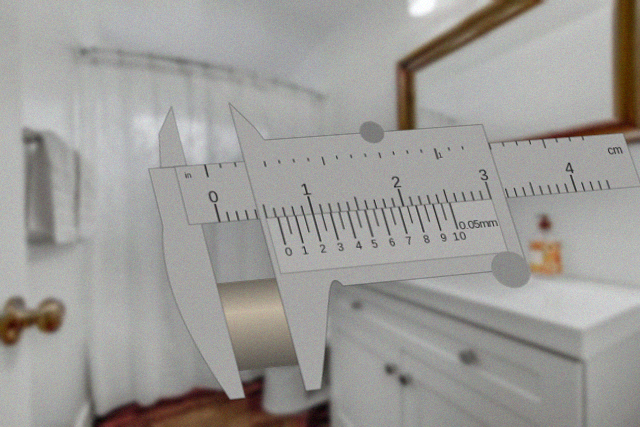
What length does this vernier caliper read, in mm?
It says 6.2 mm
